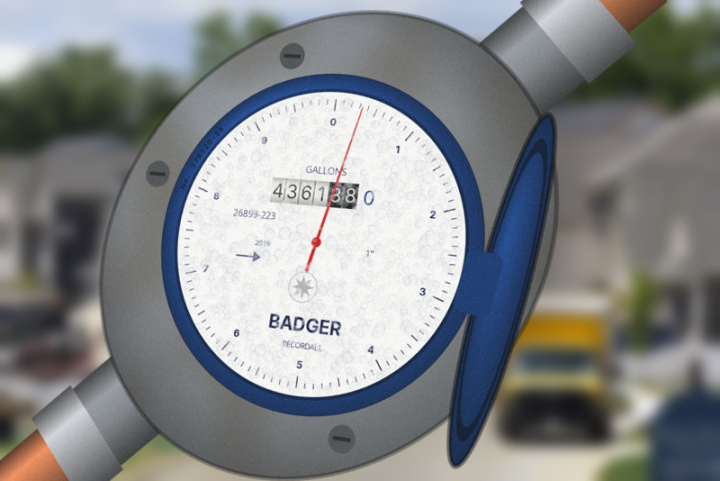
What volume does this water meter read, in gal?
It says 4361380.3 gal
